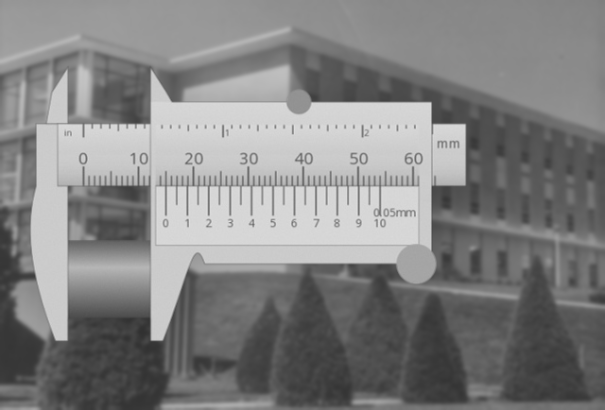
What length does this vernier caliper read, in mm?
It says 15.0 mm
